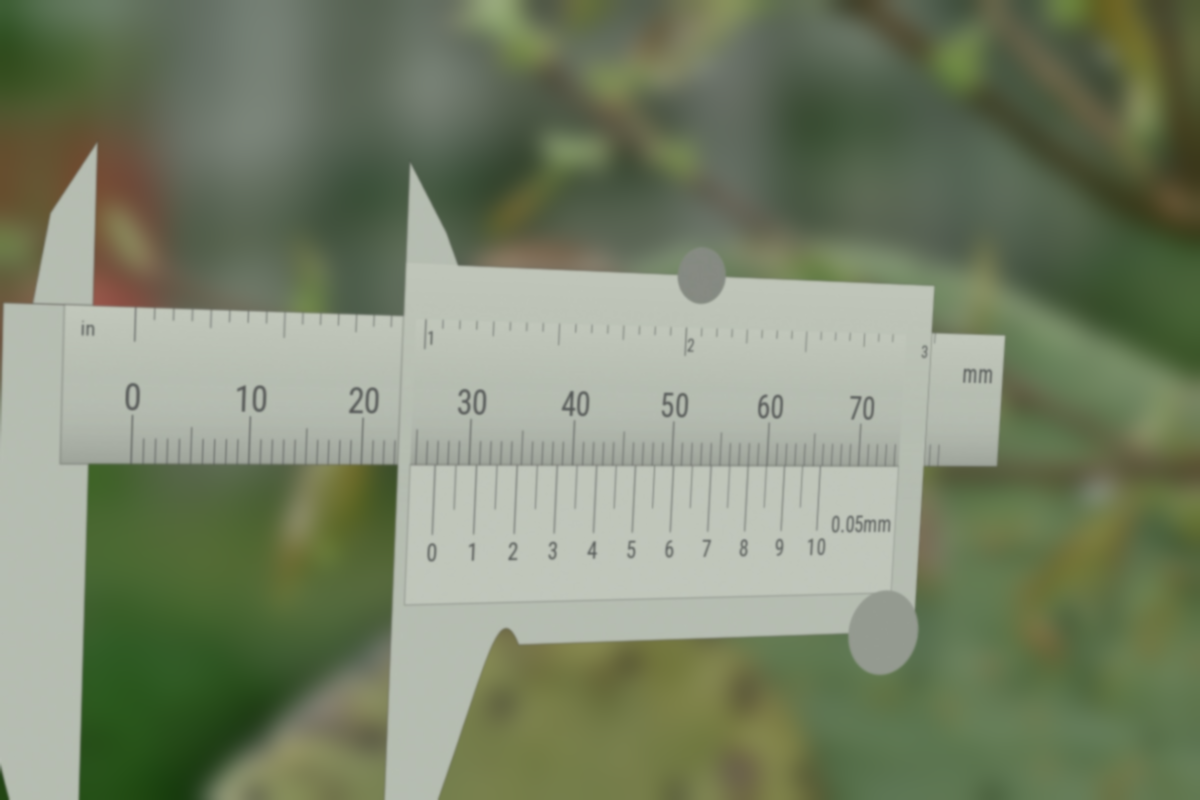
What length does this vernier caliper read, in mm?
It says 26.8 mm
